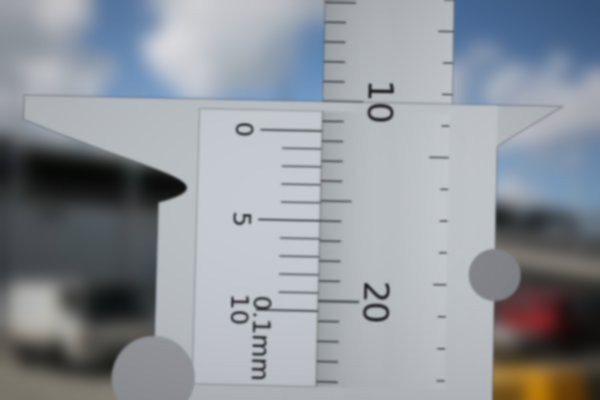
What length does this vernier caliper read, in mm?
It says 11.5 mm
